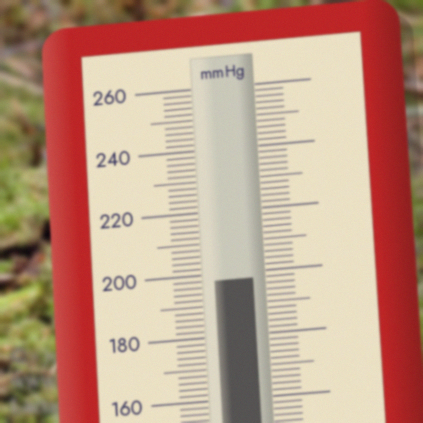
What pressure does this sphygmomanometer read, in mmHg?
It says 198 mmHg
